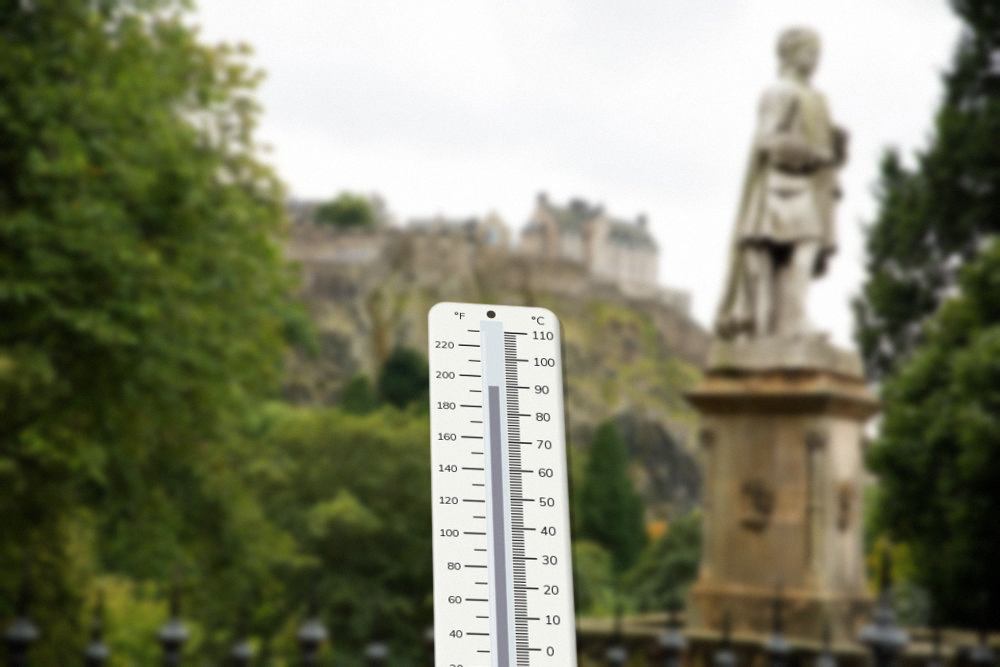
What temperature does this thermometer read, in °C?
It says 90 °C
